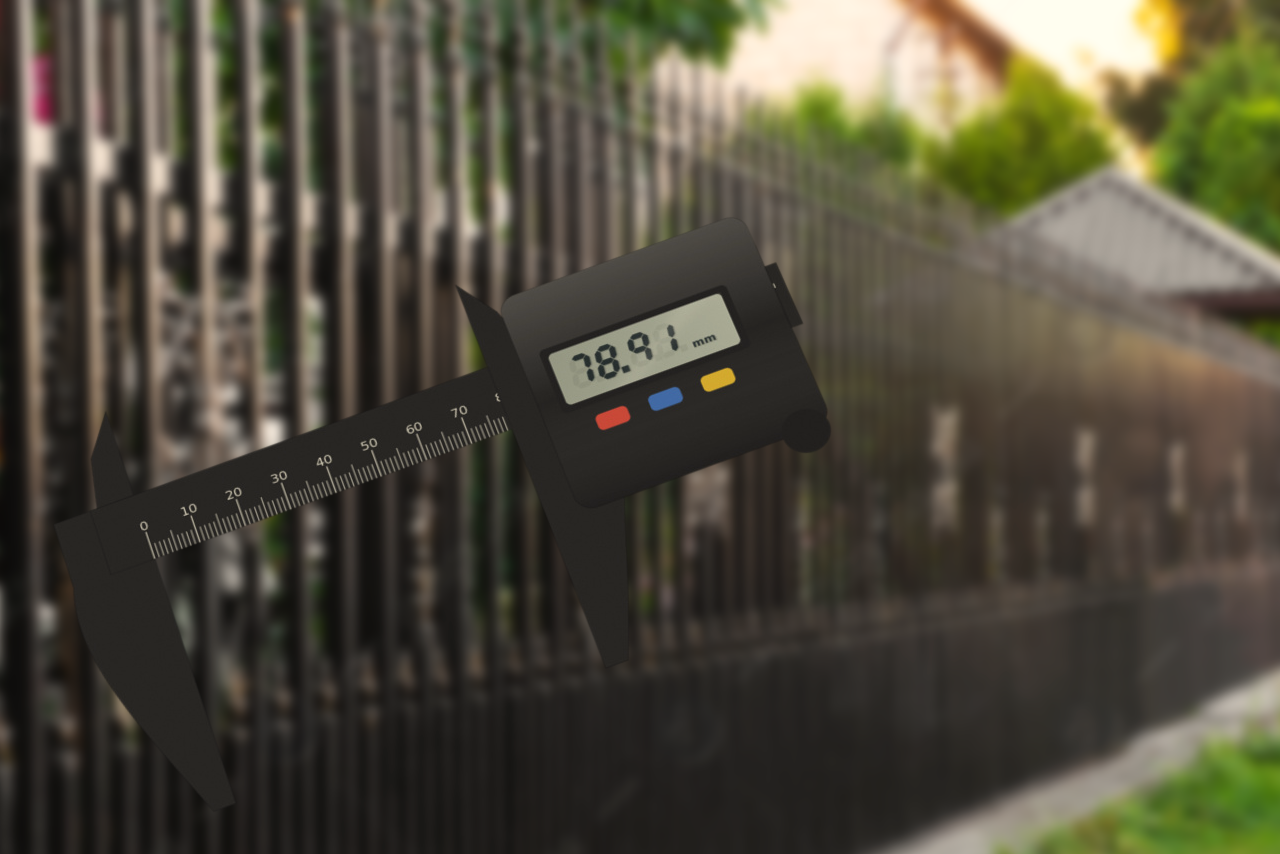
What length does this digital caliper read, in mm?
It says 78.91 mm
